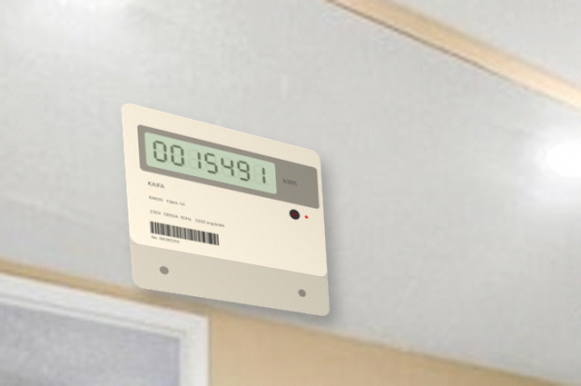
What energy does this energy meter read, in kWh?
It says 15491 kWh
